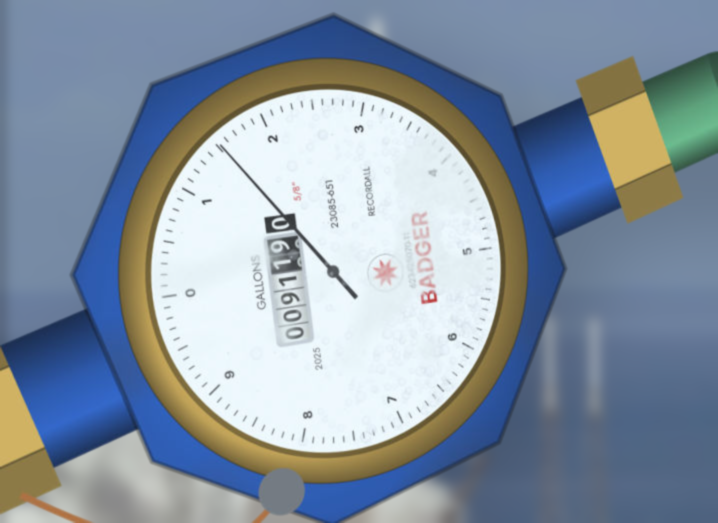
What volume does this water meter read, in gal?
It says 91191.5 gal
